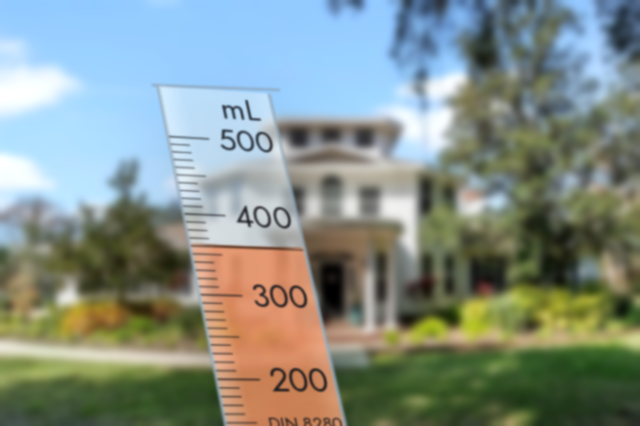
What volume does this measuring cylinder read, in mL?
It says 360 mL
